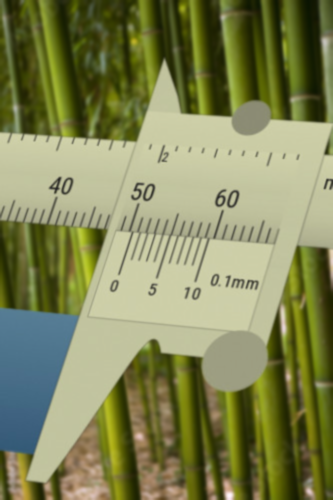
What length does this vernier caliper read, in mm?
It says 50.4 mm
